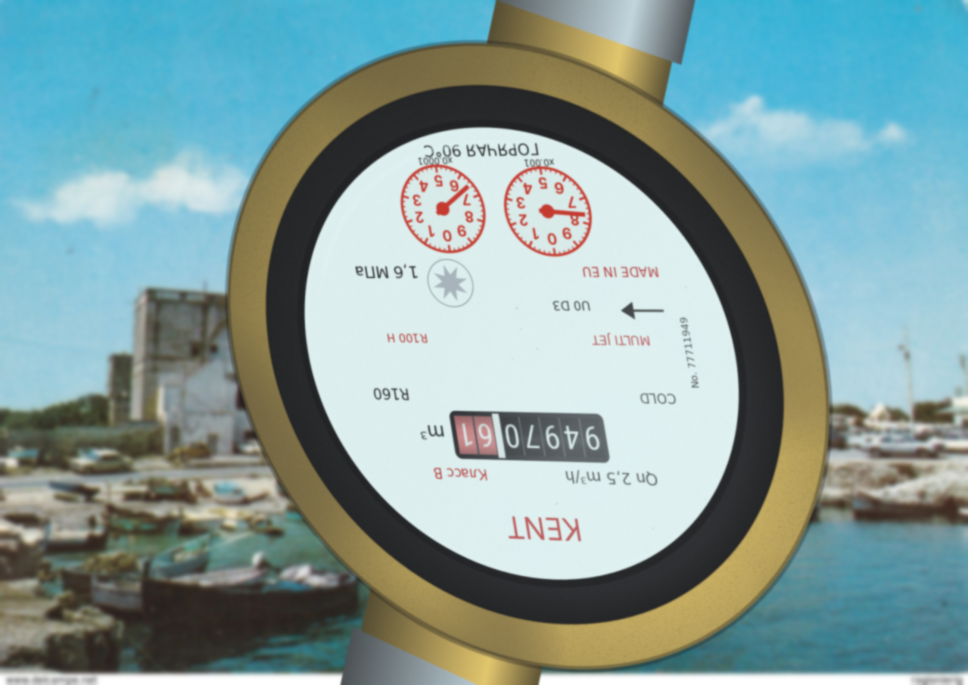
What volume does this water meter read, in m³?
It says 94970.6176 m³
